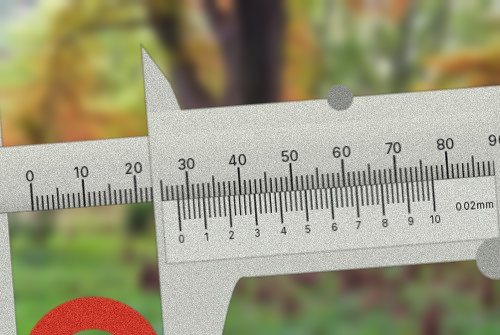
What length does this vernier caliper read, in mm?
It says 28.0 mm
